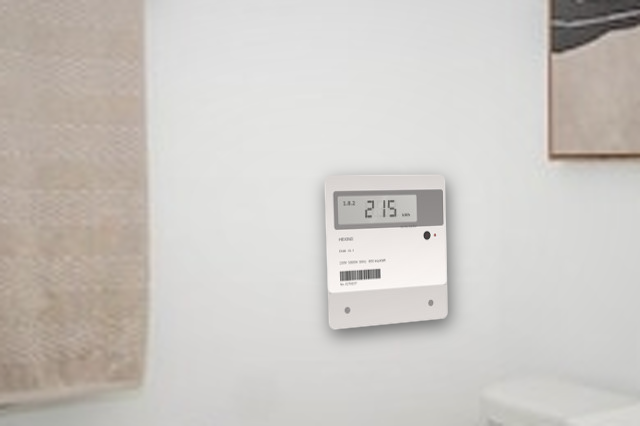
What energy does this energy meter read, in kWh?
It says 215 kWh
